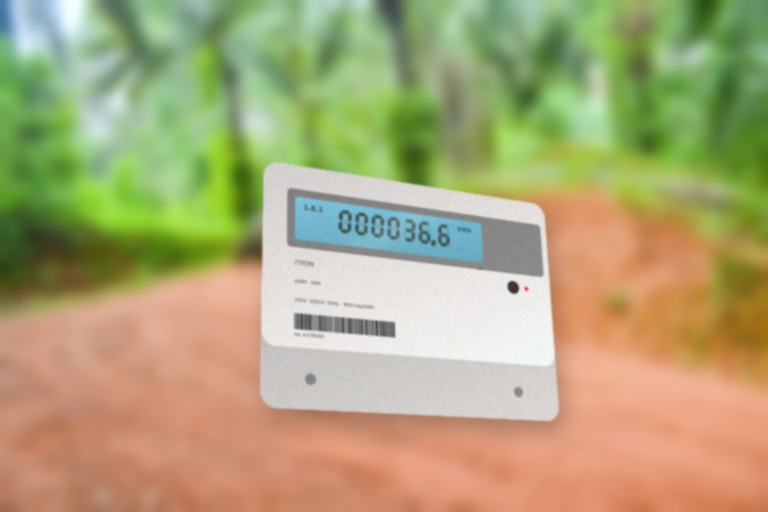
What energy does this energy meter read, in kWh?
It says 36.6 kWh
